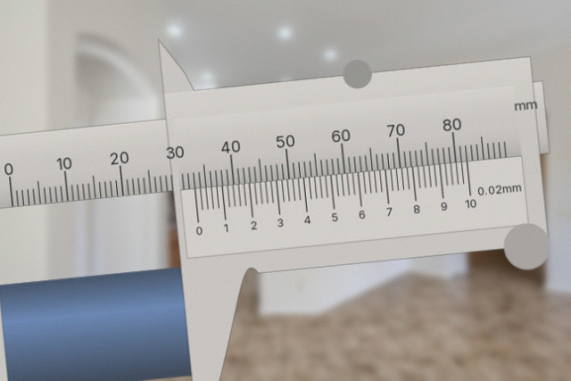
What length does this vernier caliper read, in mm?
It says 33.0 mm
